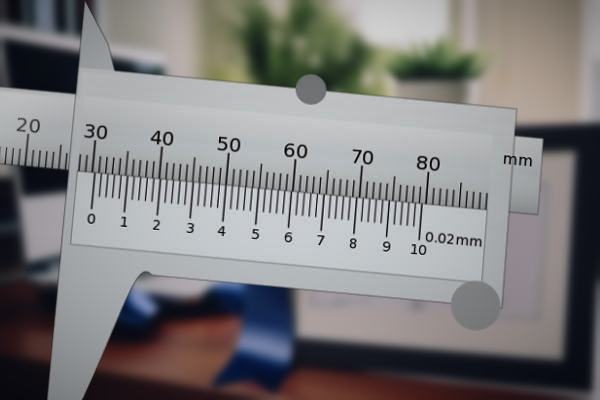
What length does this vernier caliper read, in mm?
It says 30.4 mm
